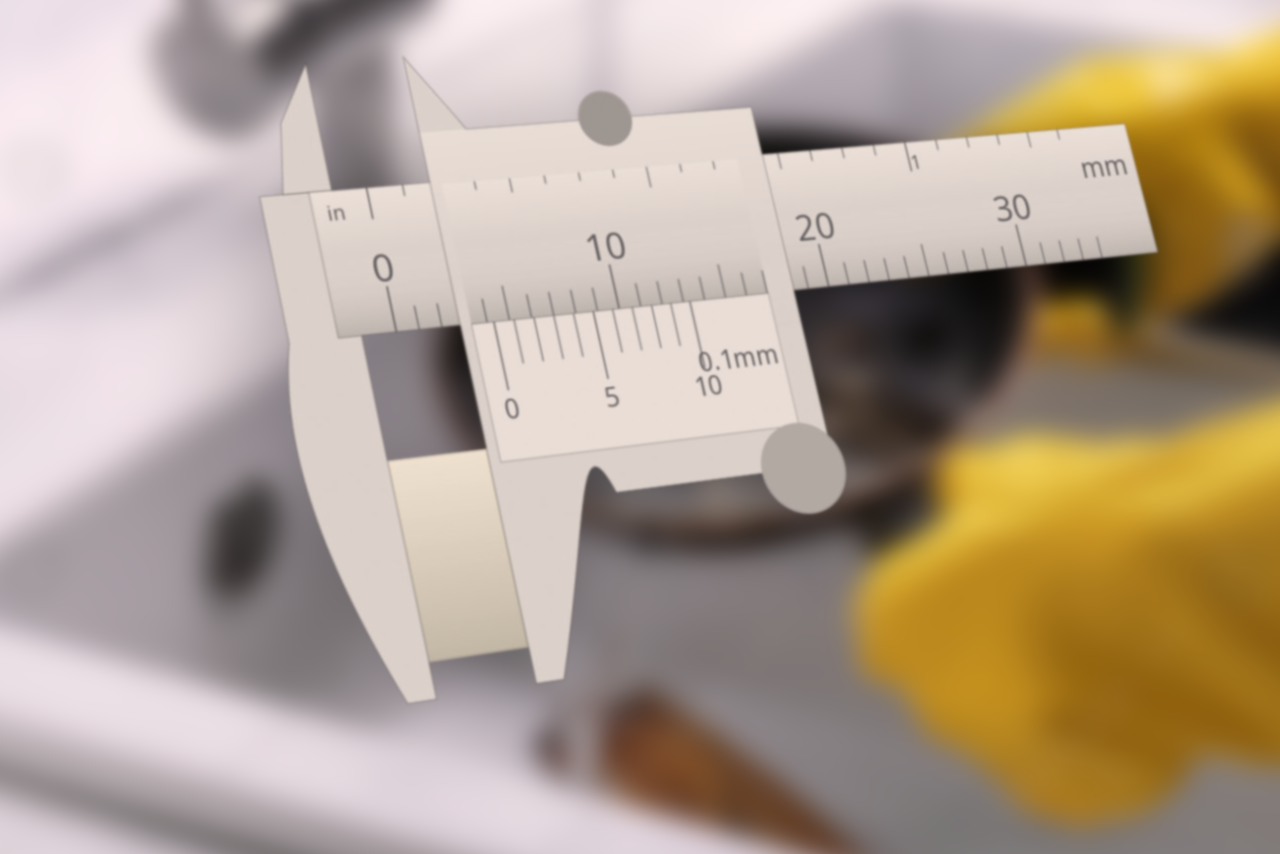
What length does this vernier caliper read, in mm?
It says 4.3 mm
